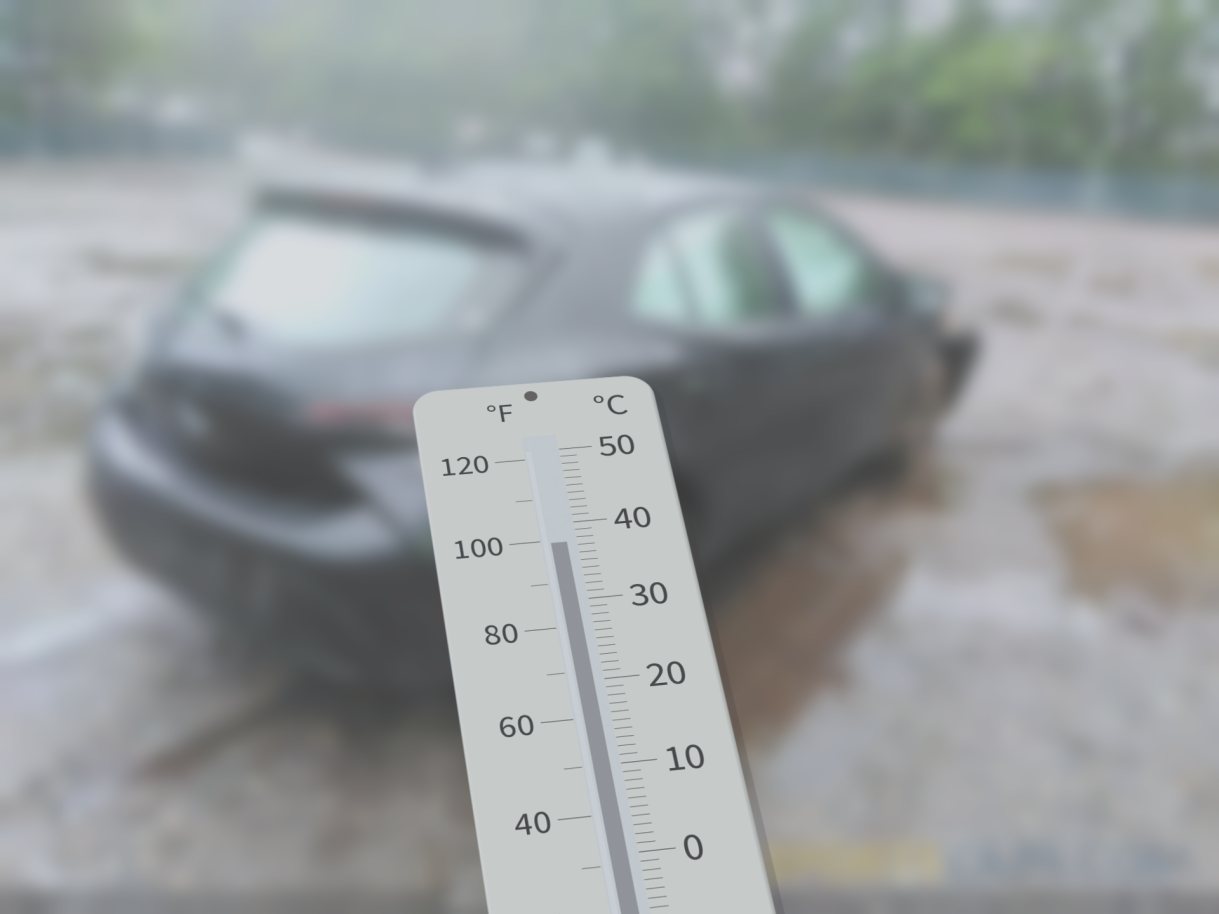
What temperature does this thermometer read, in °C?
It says 37.5 °C
